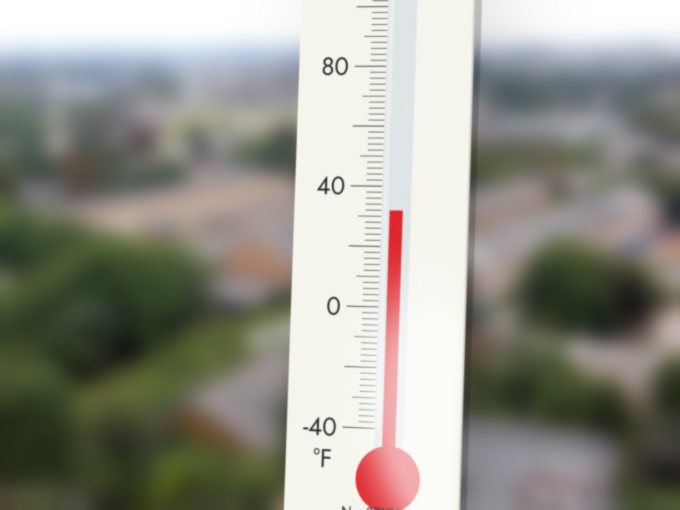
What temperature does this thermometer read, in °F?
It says 32 °F
